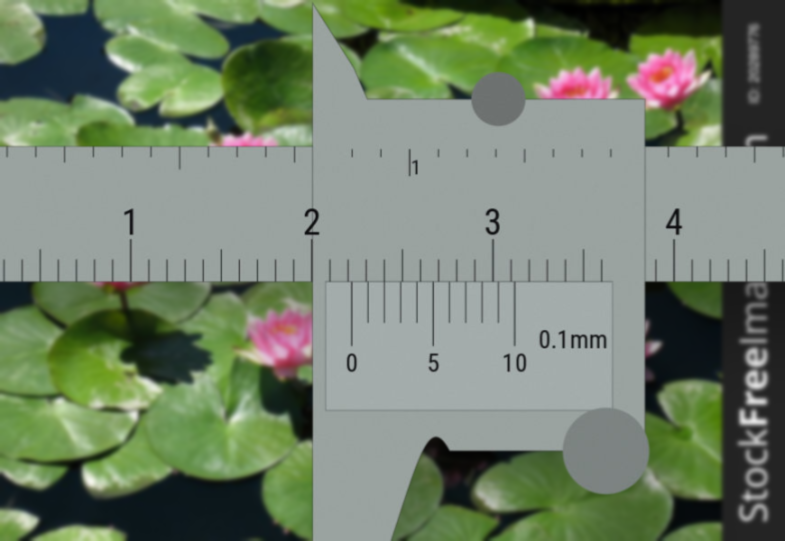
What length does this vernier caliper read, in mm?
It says 22.2 mm
